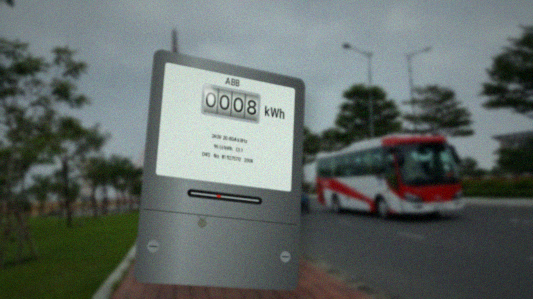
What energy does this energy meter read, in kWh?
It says 8 kWh
